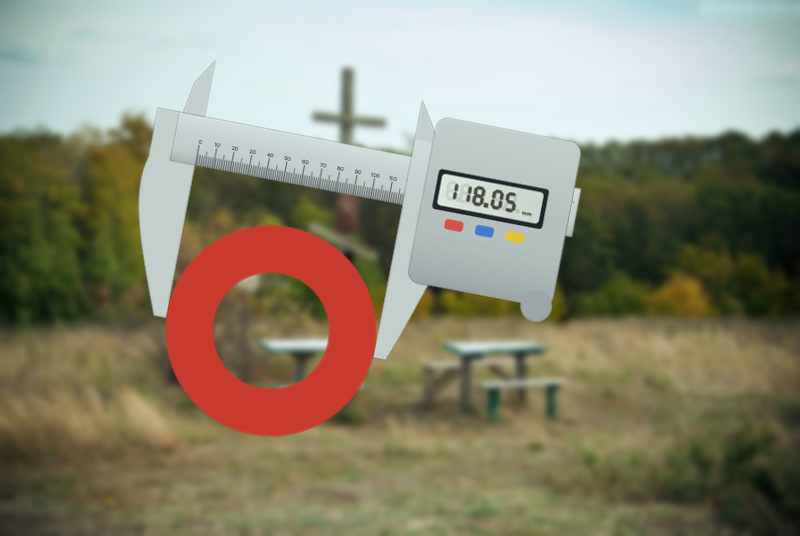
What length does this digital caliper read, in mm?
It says 118.05 mm
